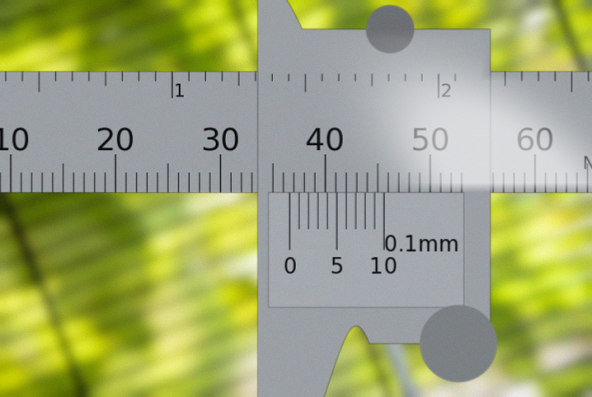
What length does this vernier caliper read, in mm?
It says 36.6 mm
